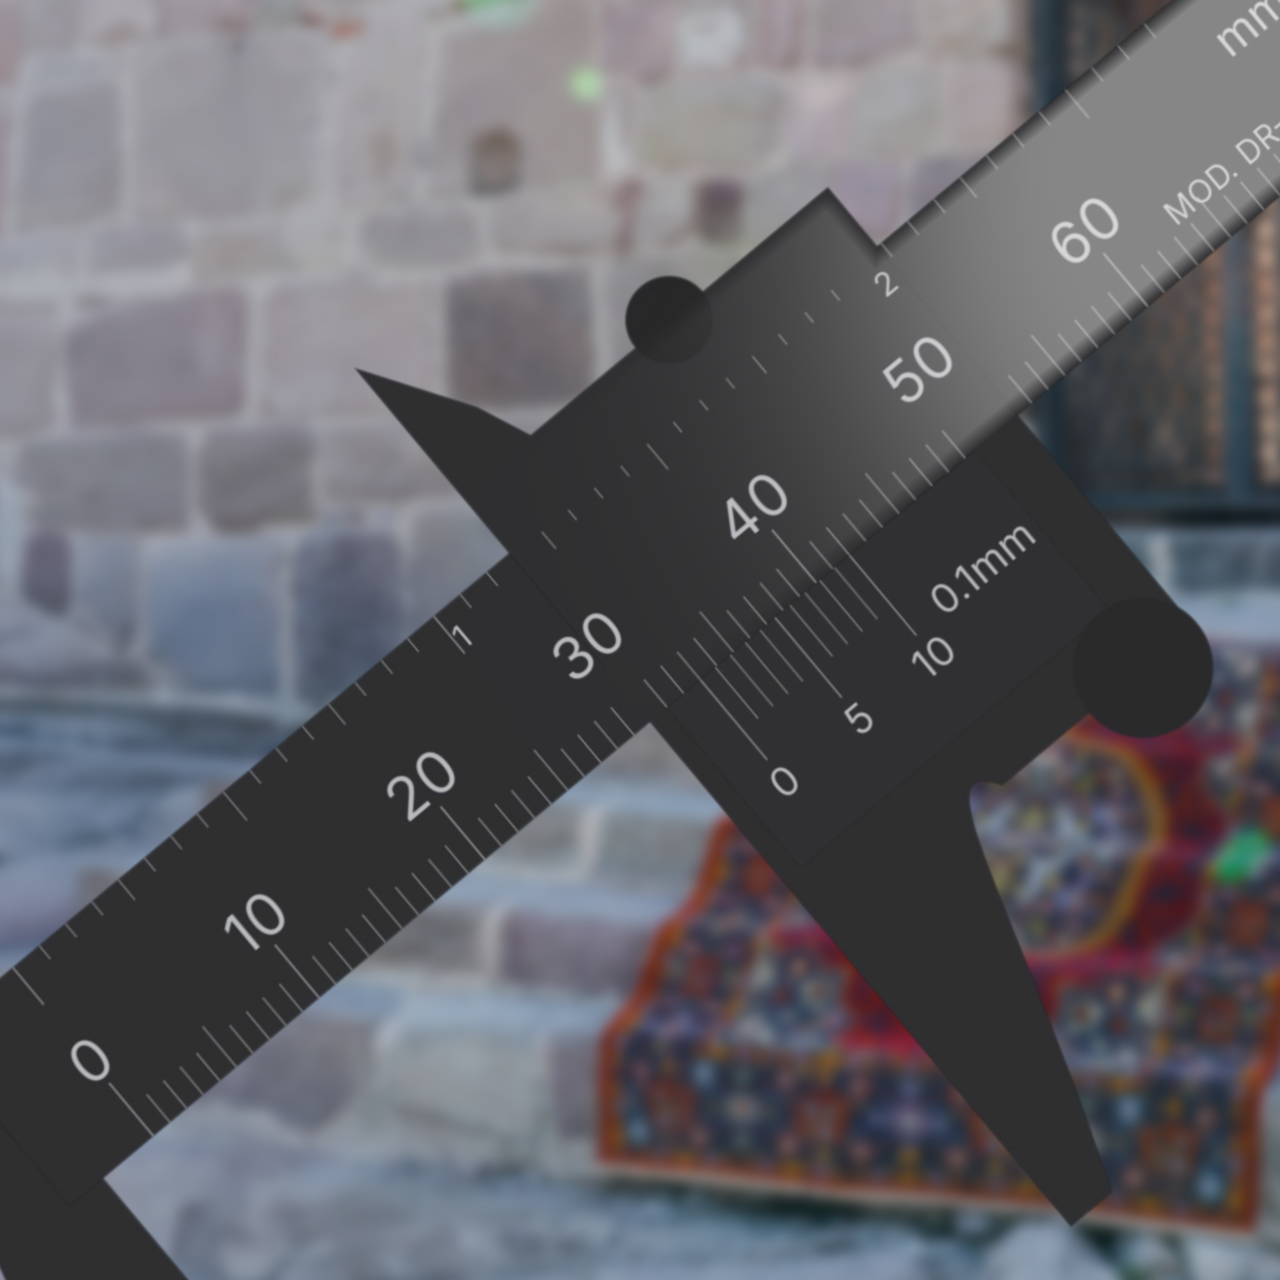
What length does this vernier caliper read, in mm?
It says 33.0 mm
